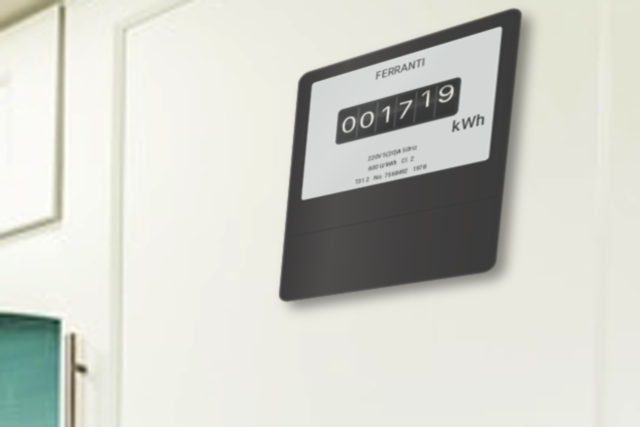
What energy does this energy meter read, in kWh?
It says 1719 kWh
